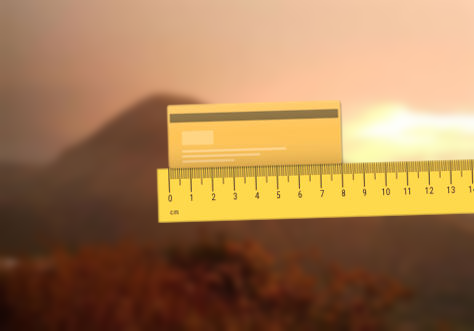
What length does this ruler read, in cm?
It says 8 cm
